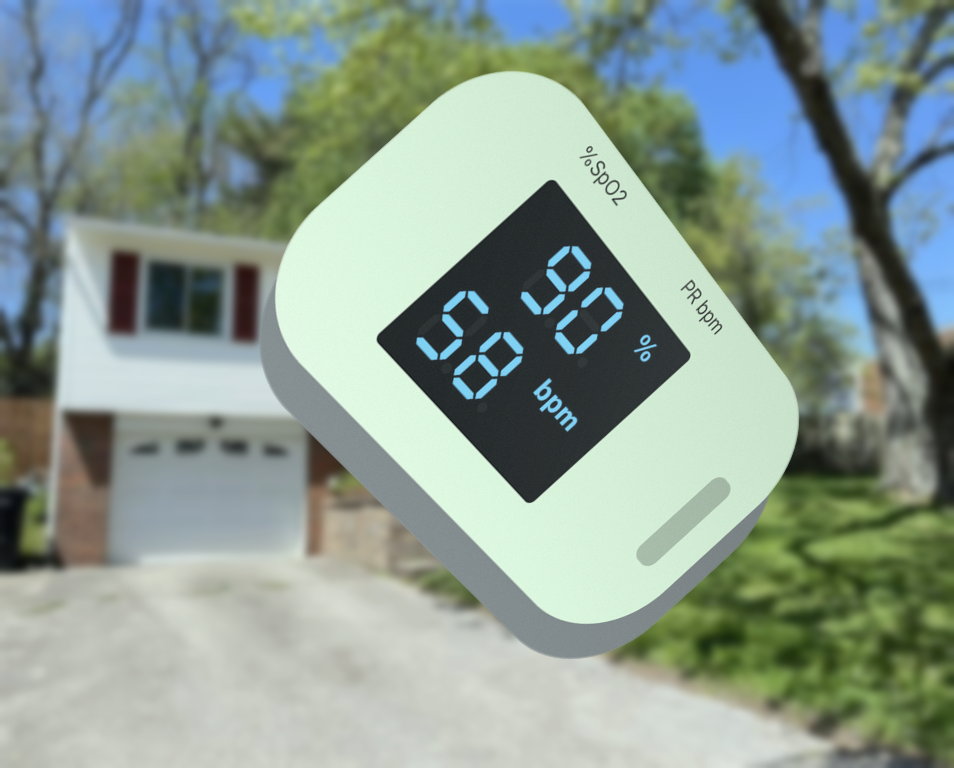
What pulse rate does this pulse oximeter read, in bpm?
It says 58 bpm
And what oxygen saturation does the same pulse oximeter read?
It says 90 %
